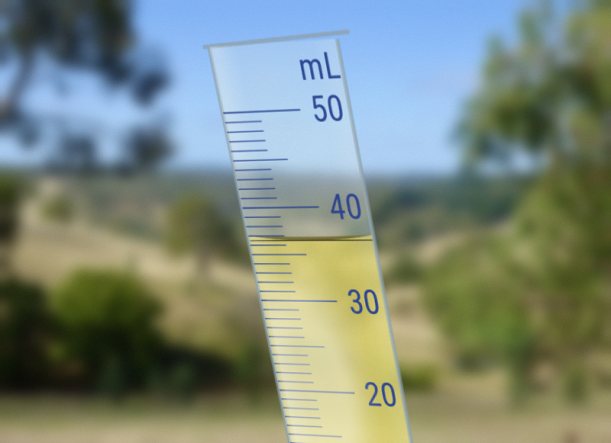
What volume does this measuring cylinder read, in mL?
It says 36.5 mL
